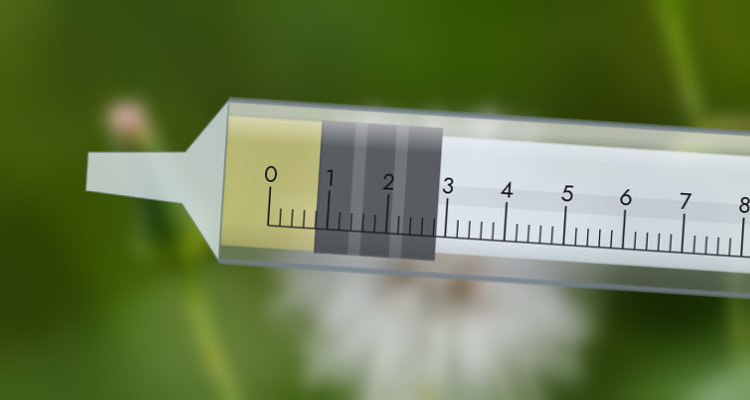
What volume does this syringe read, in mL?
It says 0.8 mL
